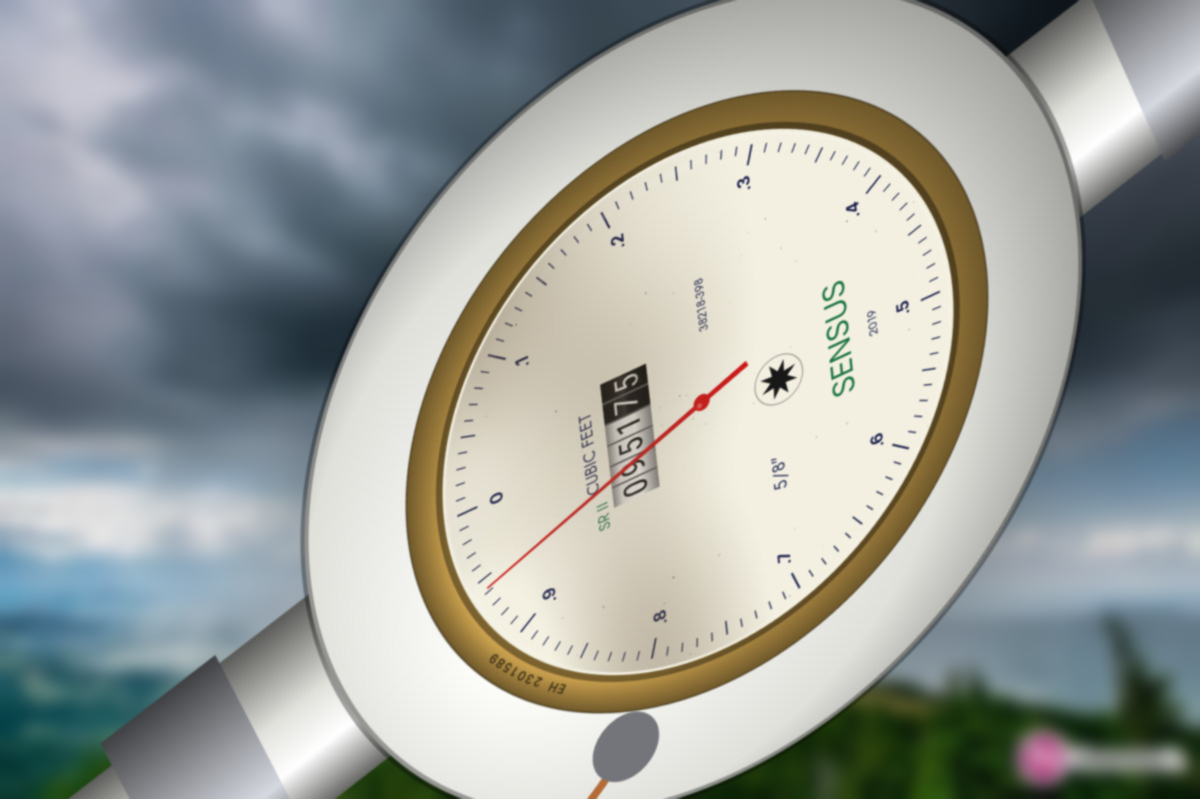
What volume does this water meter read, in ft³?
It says 95174.94 ft³
